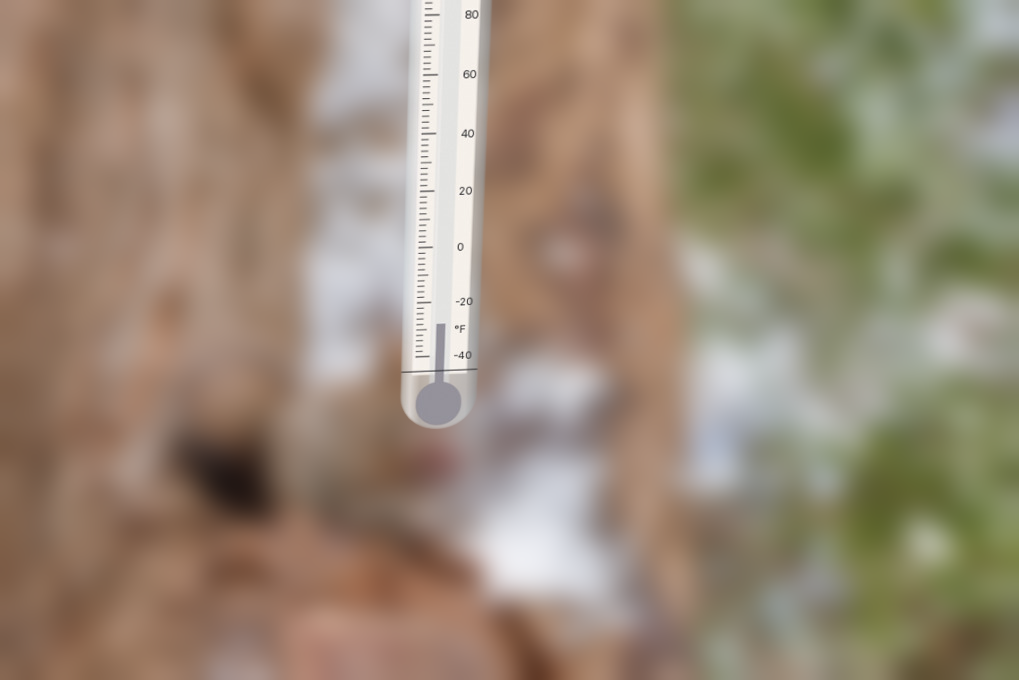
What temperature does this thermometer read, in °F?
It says -28 °F
